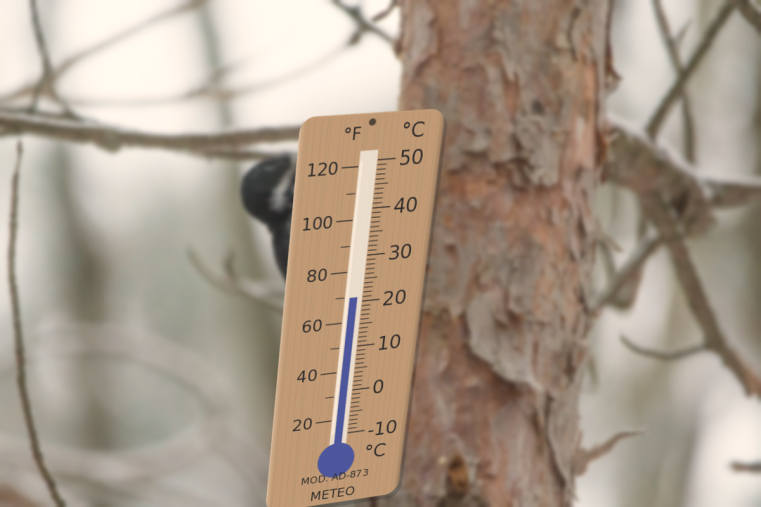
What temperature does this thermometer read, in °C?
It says 21 °C
